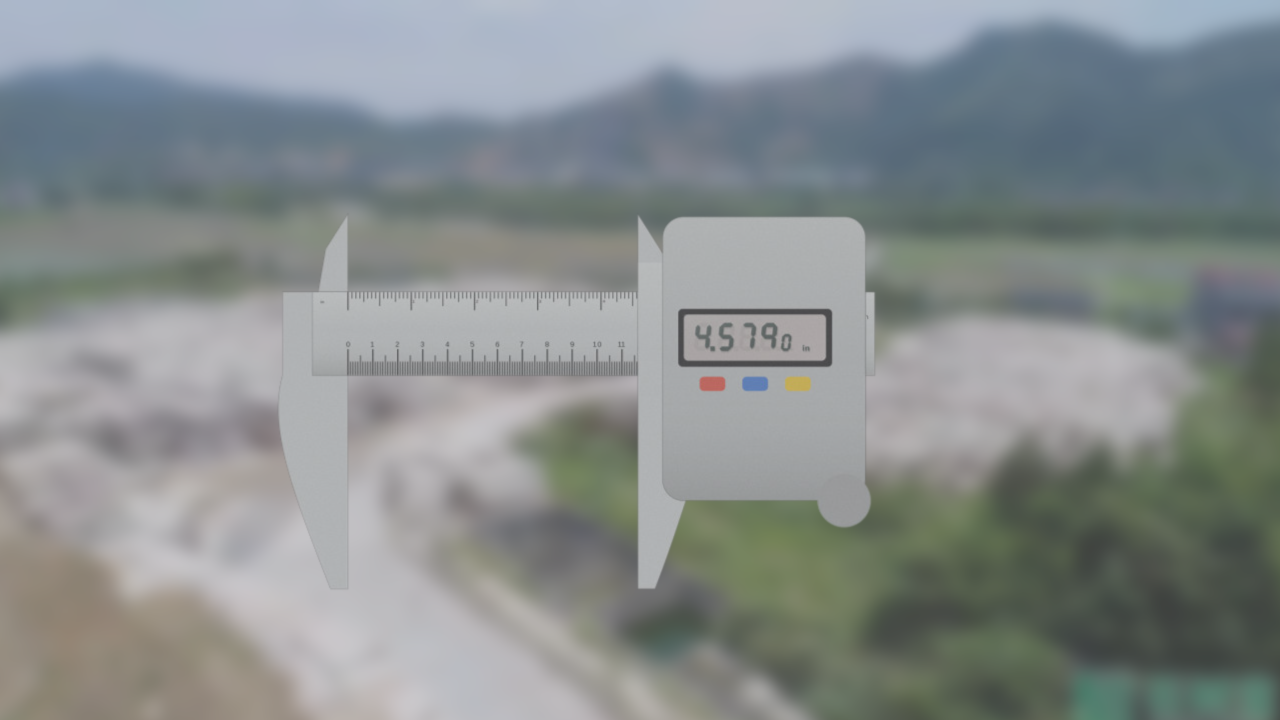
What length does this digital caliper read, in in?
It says 4.5790 in
